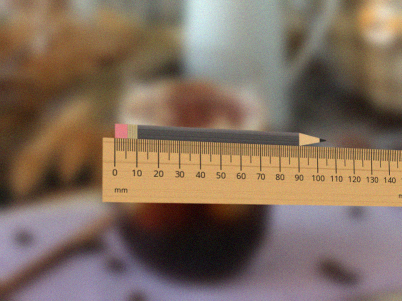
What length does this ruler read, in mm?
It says 105 mm
